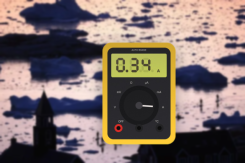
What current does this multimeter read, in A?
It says 0.34 A
